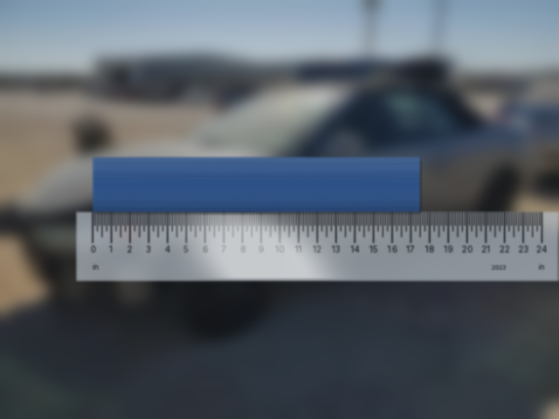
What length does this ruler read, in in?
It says 17.5 in
